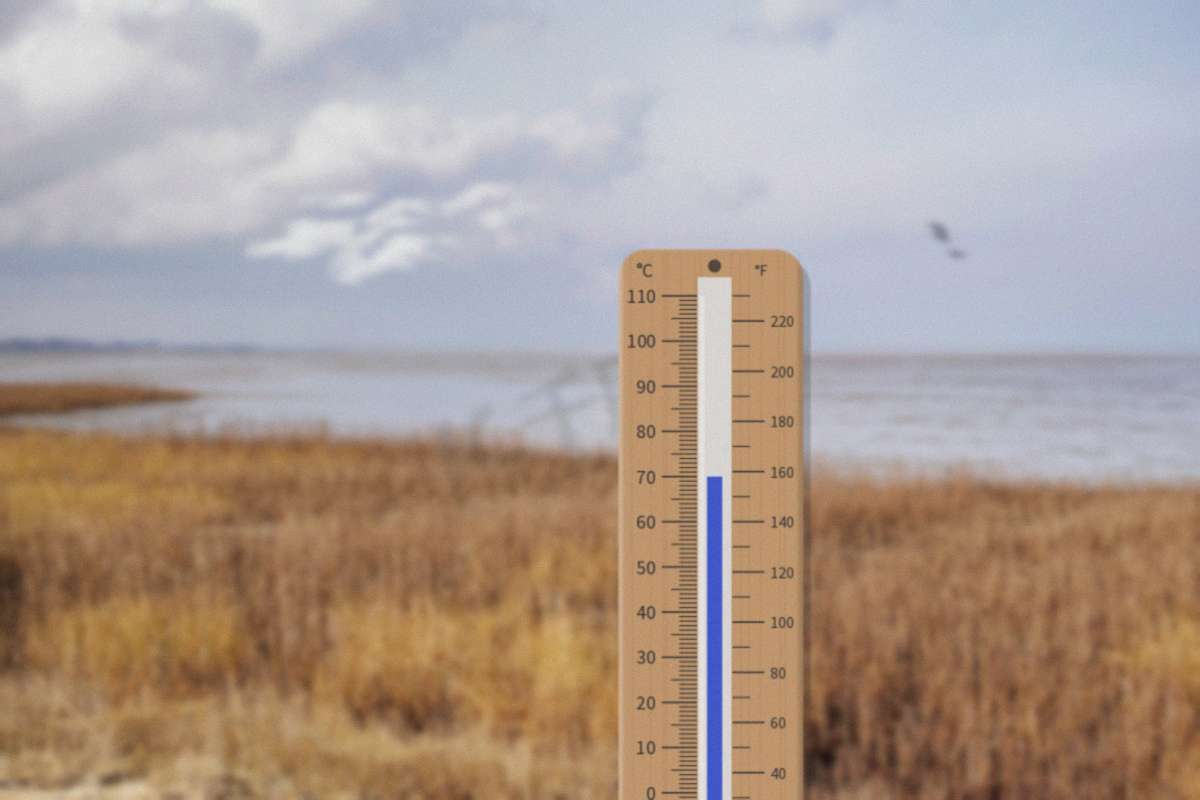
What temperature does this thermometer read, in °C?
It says 70 °C
